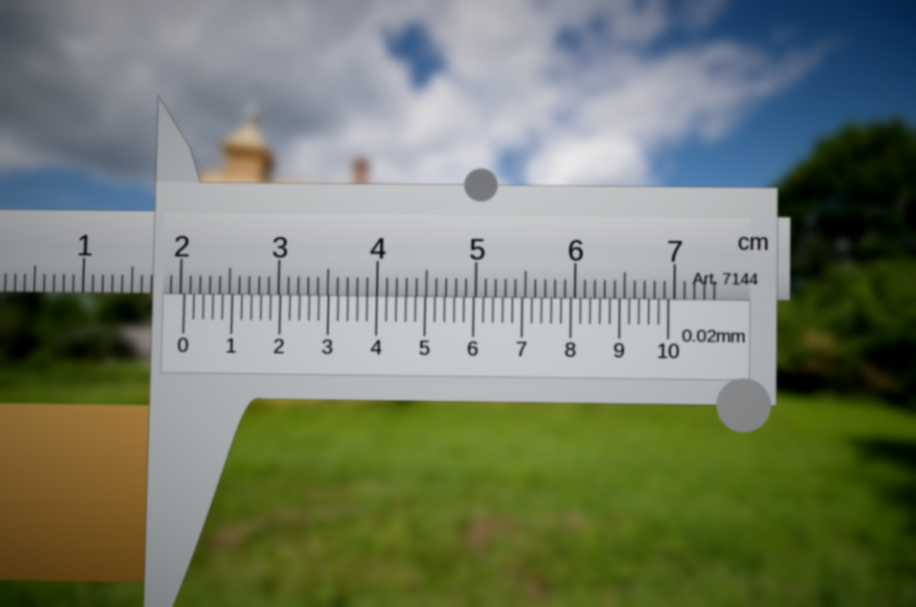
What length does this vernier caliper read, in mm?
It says 20.4 mm
